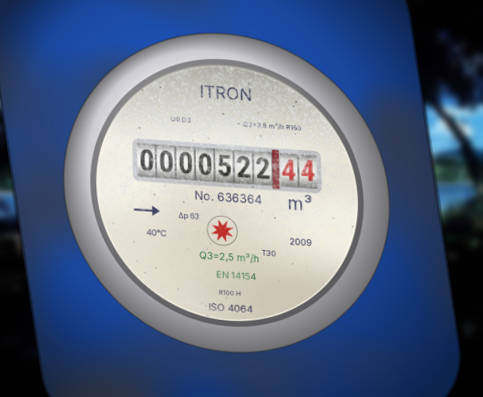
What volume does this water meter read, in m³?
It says 522.44 m³
